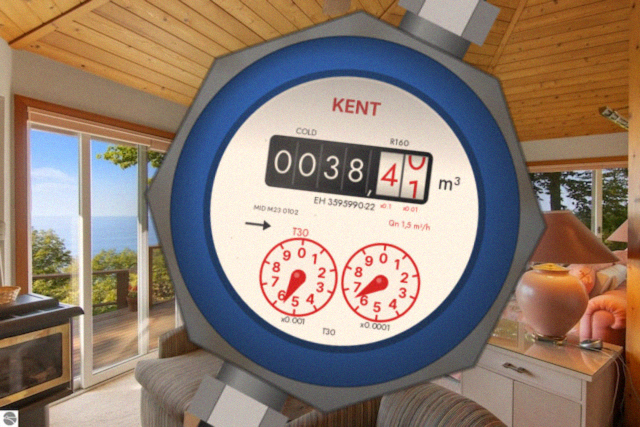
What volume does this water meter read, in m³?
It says 38.4056 m³
